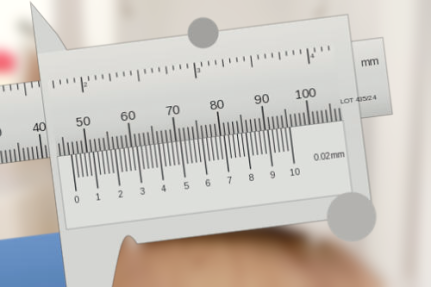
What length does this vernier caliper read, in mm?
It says 46.5 mm
